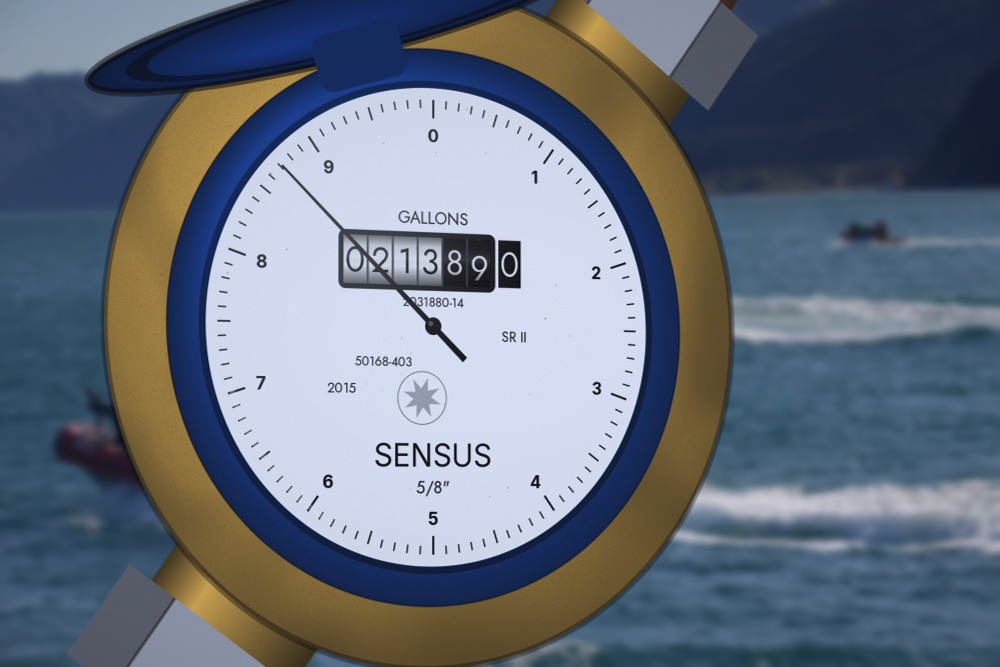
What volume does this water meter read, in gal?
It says 213888.7 gal
